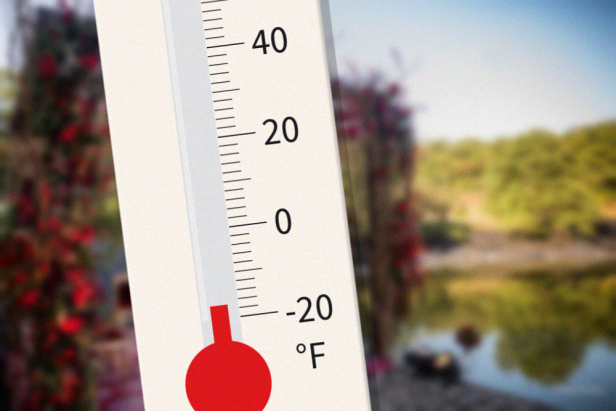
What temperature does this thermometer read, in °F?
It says -17 °F
